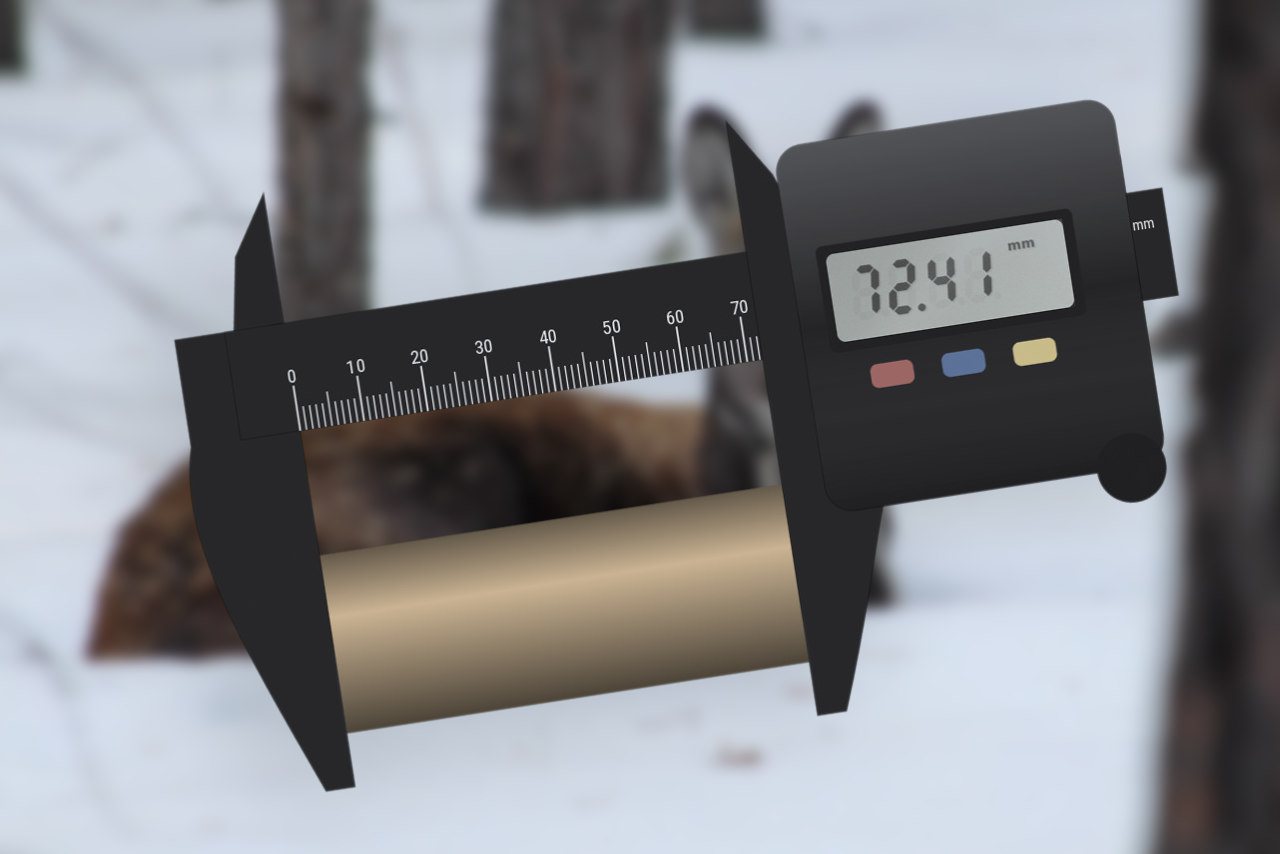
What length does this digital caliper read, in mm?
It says 72.41 mm
